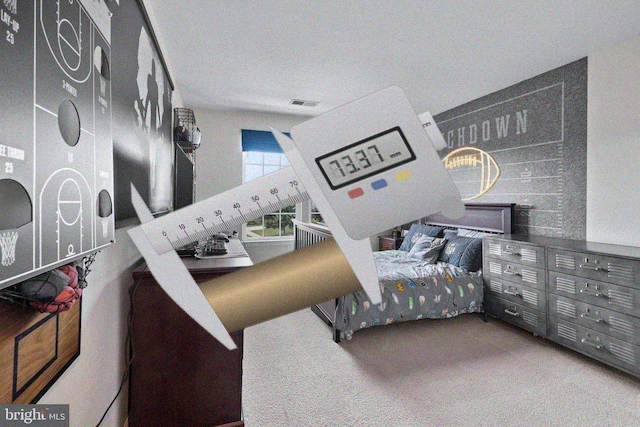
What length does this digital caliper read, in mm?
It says 73.37 mm
